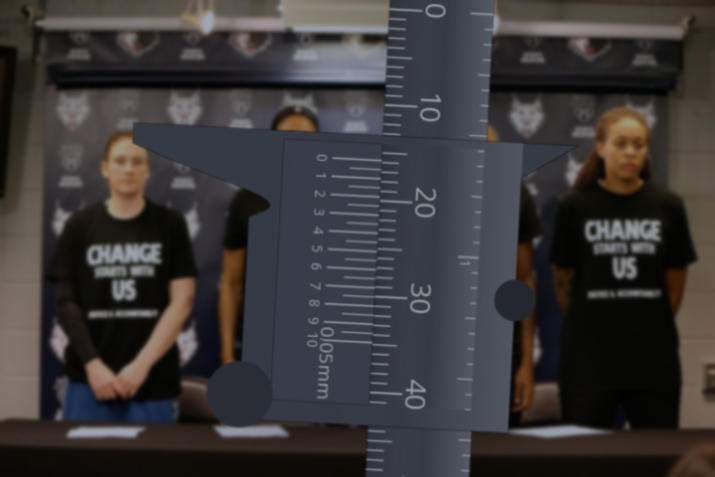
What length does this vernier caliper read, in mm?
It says 15.8 mm
